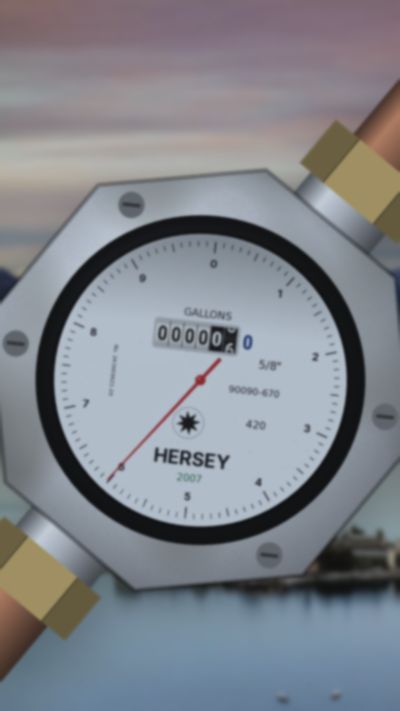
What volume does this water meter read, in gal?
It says 56.0 gal
